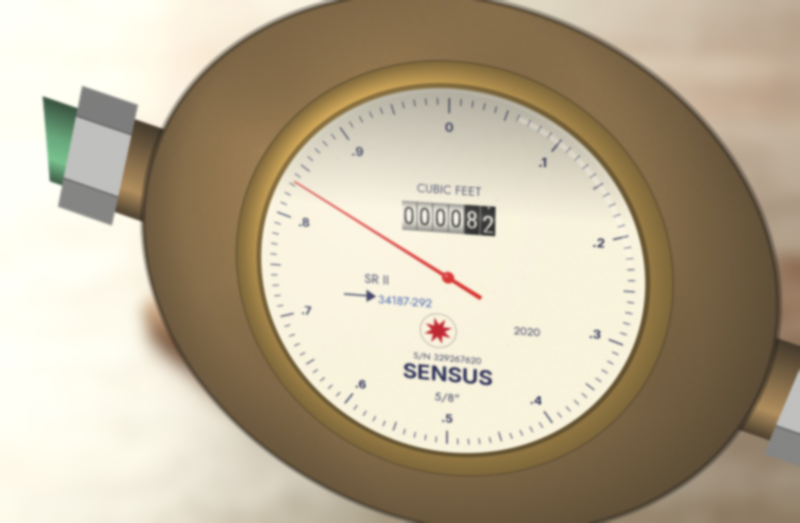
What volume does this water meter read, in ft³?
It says 81.83 ft³
